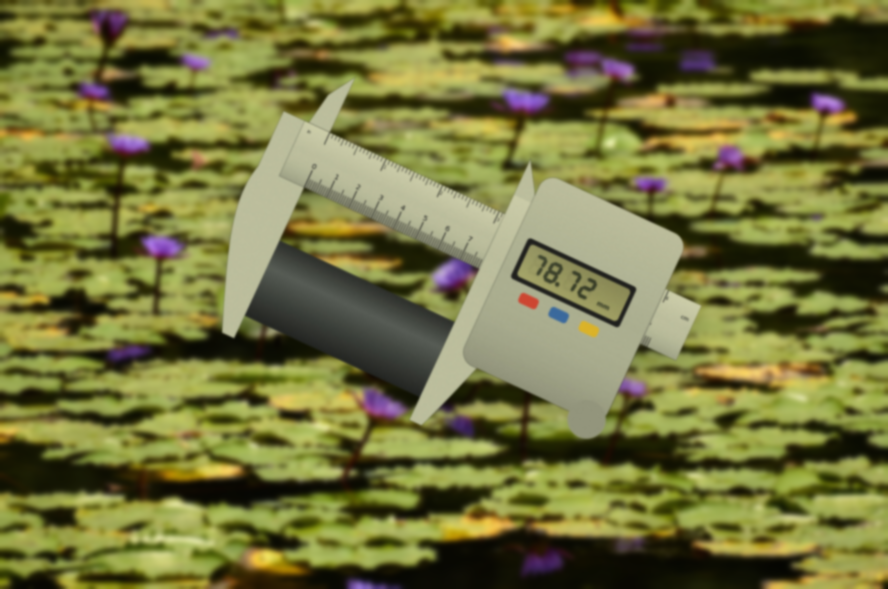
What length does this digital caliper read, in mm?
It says 78.72 mm
